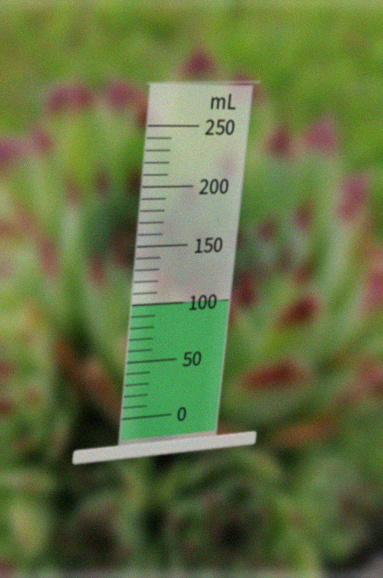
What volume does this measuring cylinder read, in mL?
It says 100 mL
